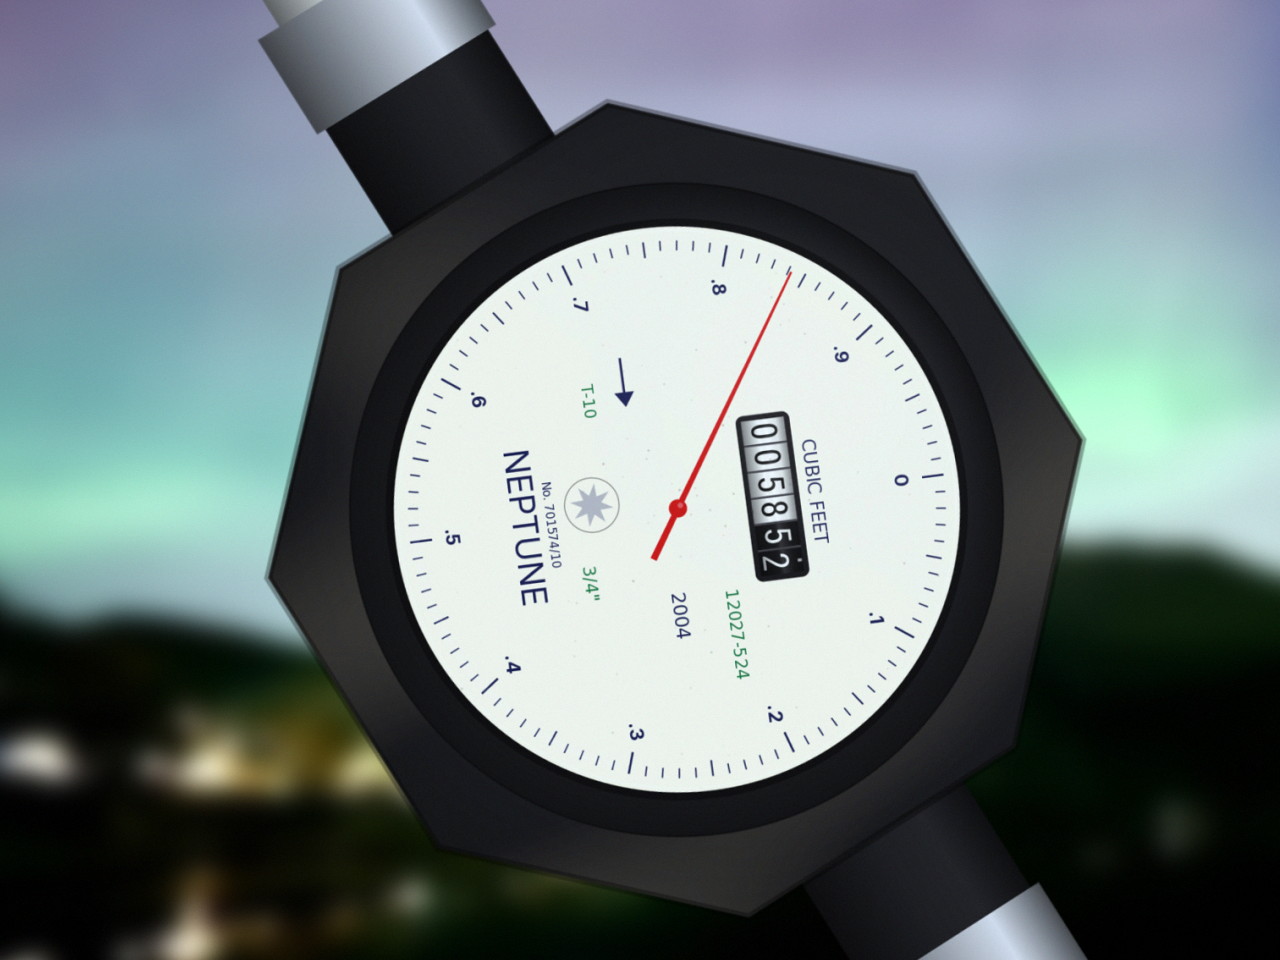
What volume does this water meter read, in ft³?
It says 5851.84 ft³
